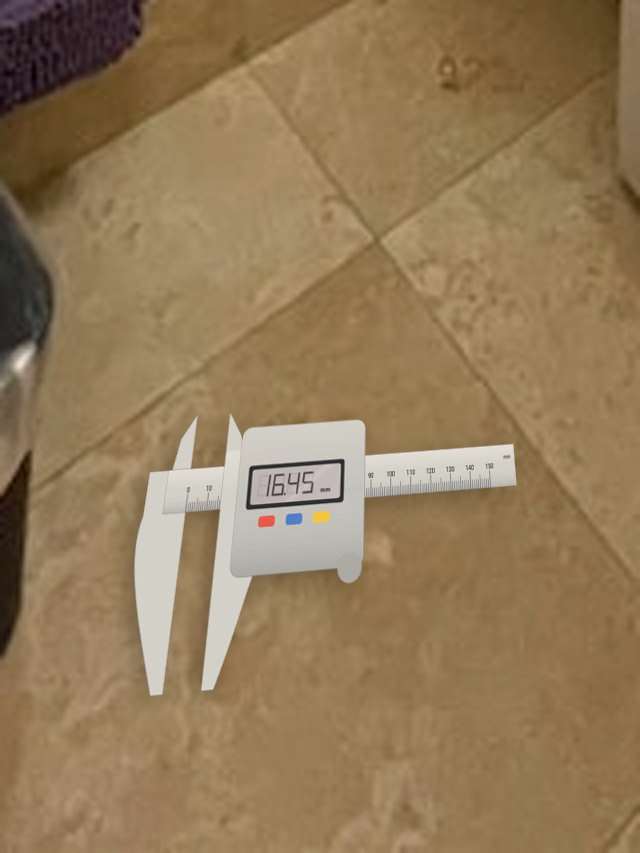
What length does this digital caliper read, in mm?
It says 16.45 mm
